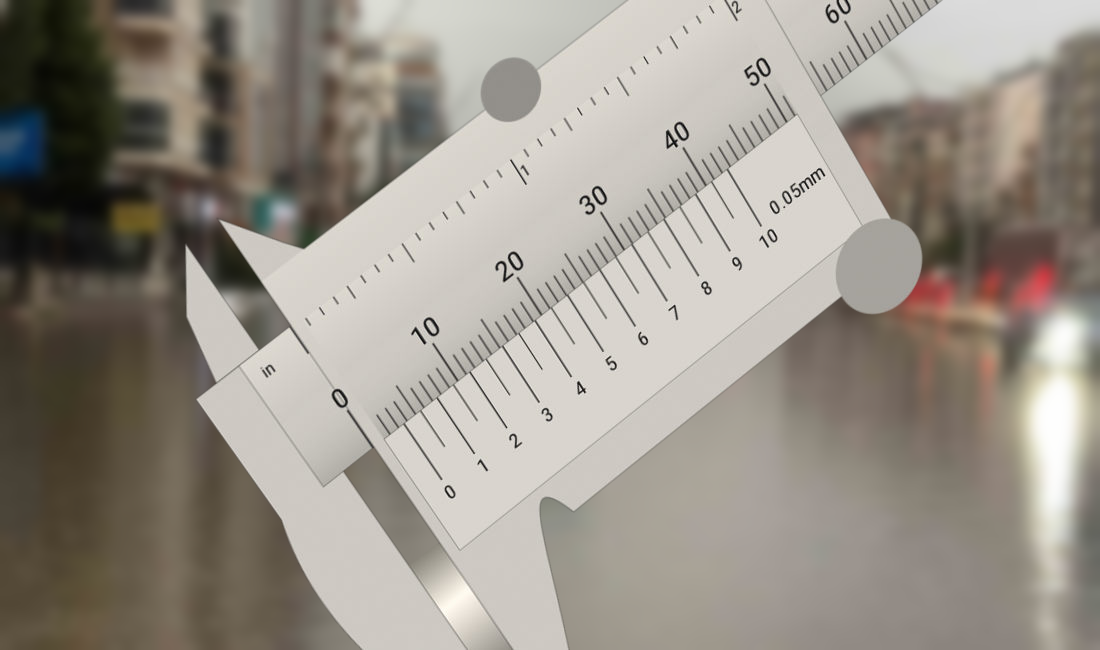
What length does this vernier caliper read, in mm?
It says 3.6 mm
